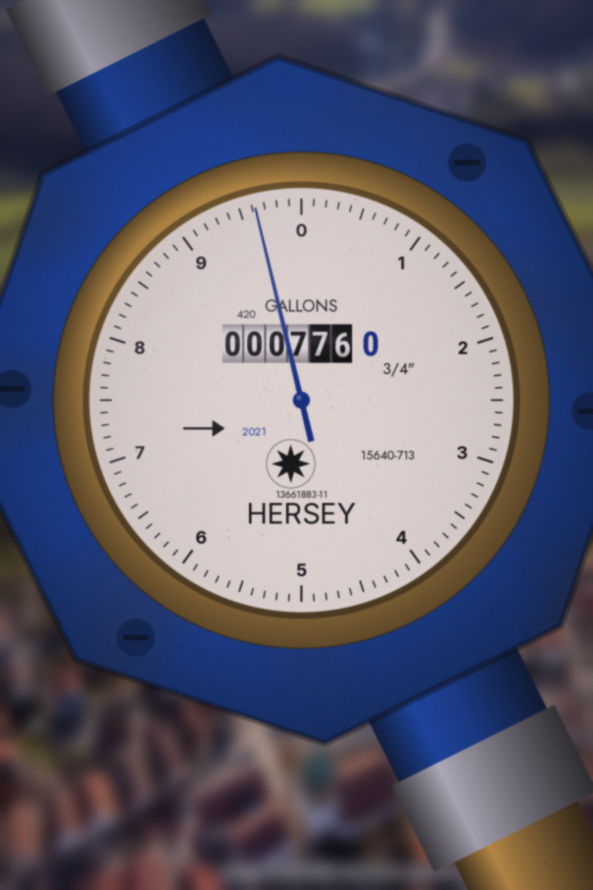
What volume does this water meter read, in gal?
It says 7759.6 gal
